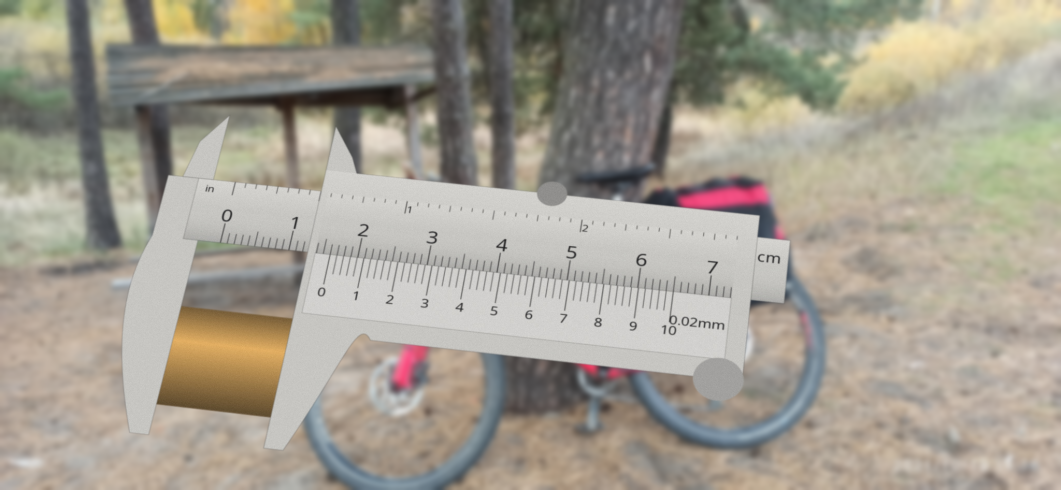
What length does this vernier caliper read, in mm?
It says 16.0 mm
